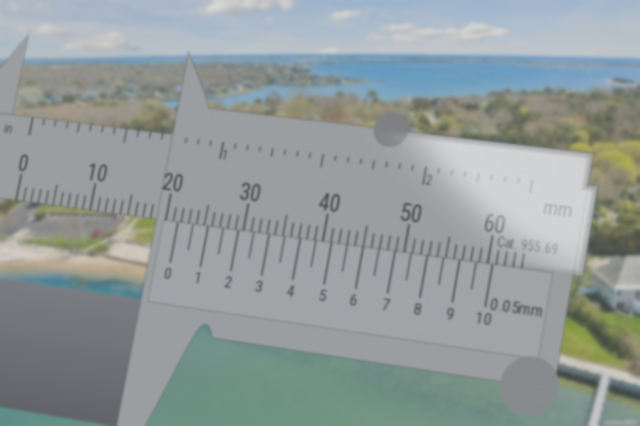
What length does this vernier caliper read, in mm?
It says 21.6 mm
